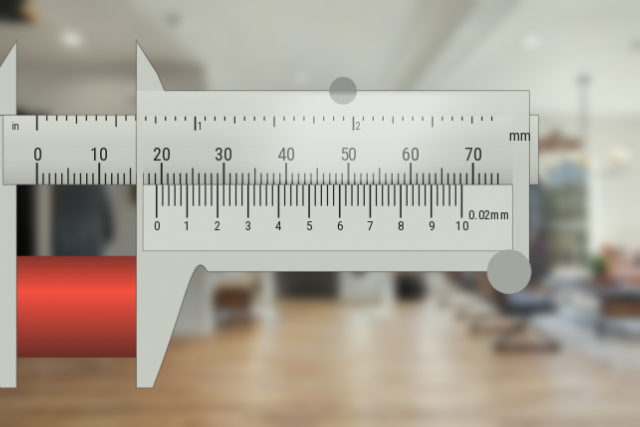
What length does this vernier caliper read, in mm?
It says 19.2 mm
